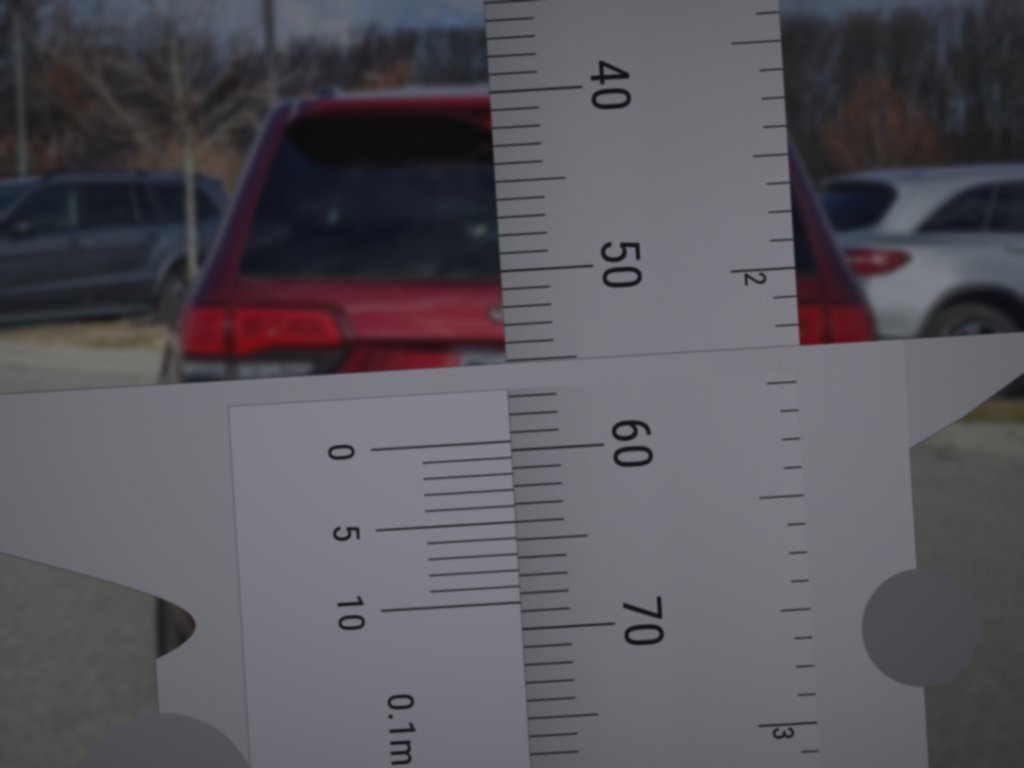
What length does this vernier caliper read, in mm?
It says 59.5 mm
